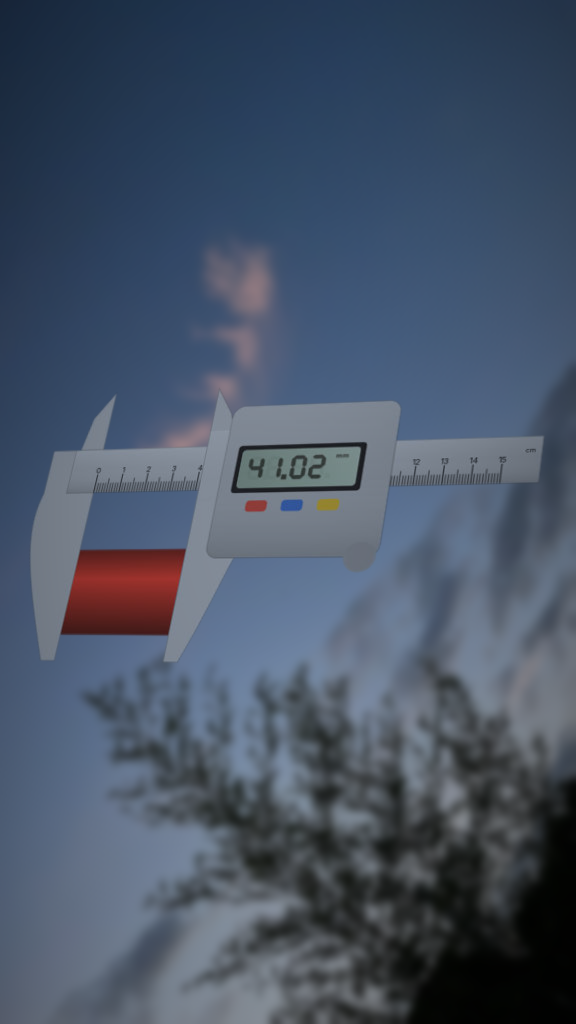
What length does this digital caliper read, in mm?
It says 41.02 mm
